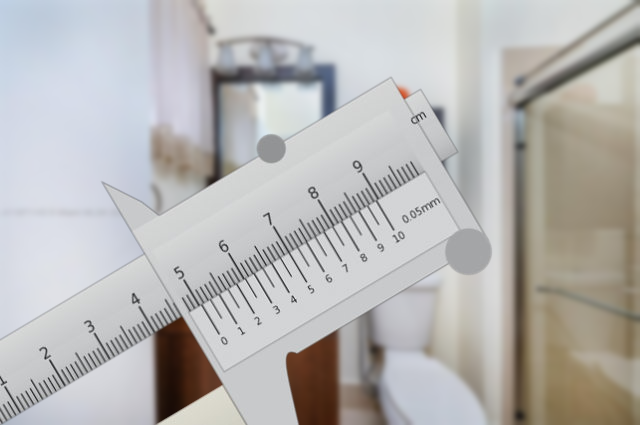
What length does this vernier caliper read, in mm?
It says 50.5 mm
